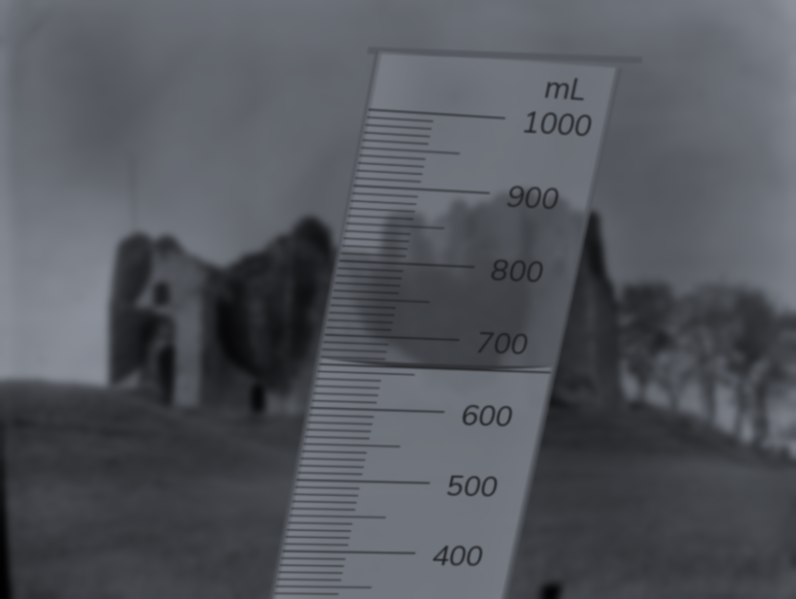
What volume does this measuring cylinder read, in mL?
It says 660 mL
